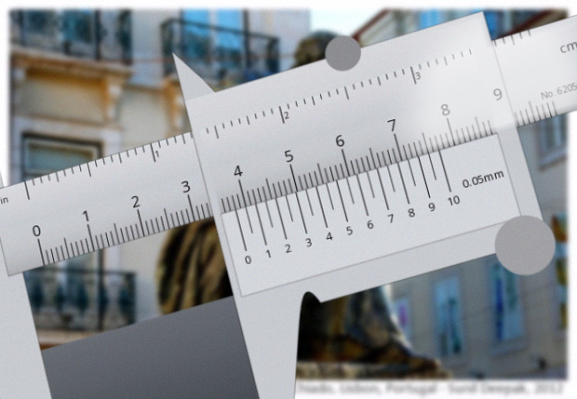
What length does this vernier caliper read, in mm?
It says 38.0 mm
